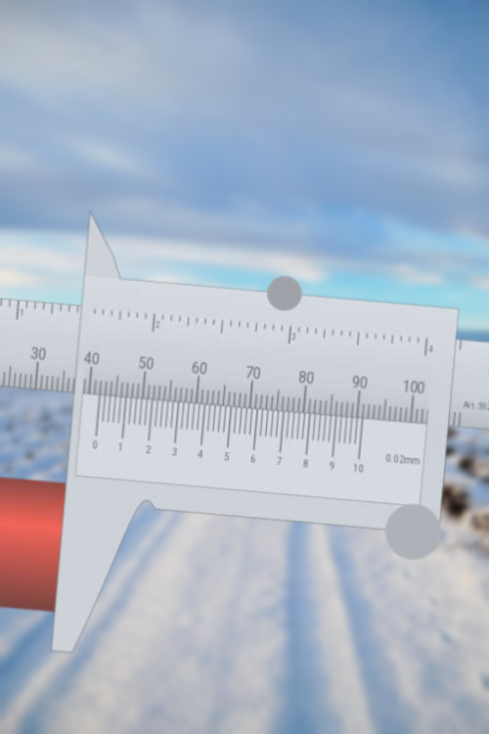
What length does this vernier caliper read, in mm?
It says 42.0 mm
